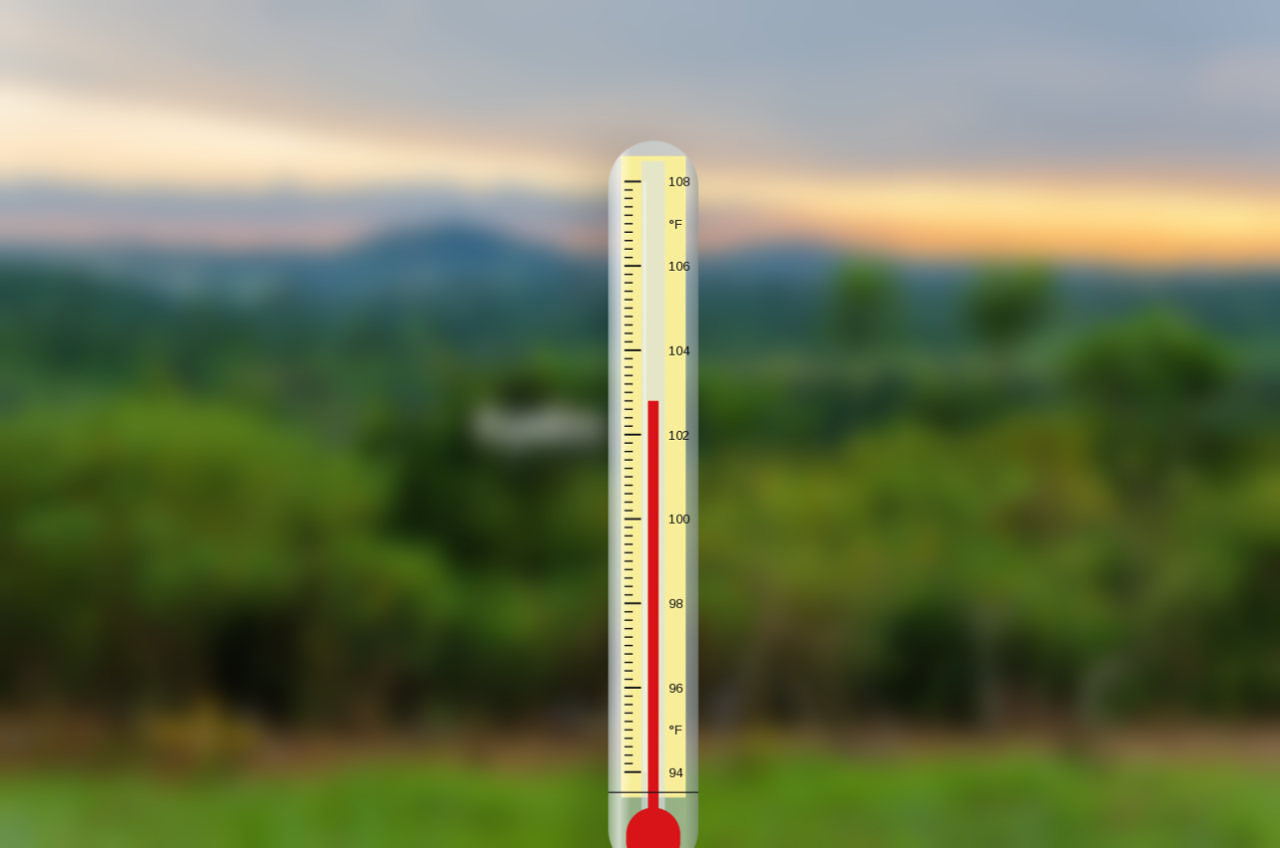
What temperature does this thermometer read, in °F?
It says 102.8 °F
